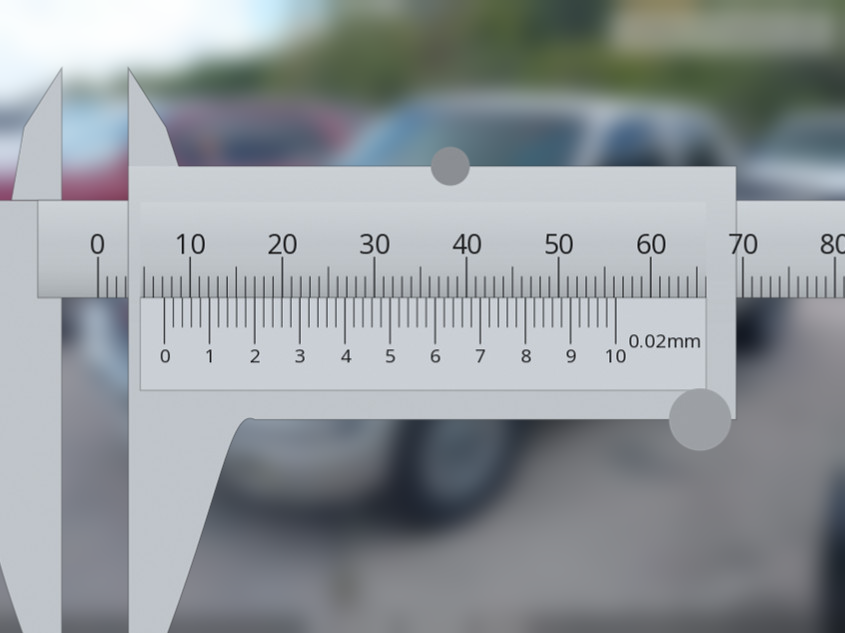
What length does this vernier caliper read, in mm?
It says 7.2 mm
